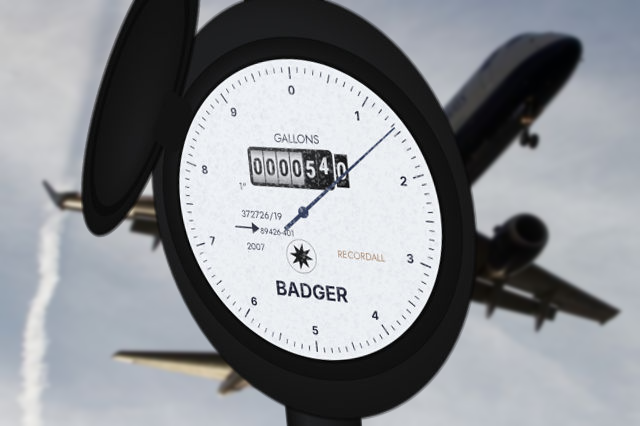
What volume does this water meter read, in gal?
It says 541.4 gal
